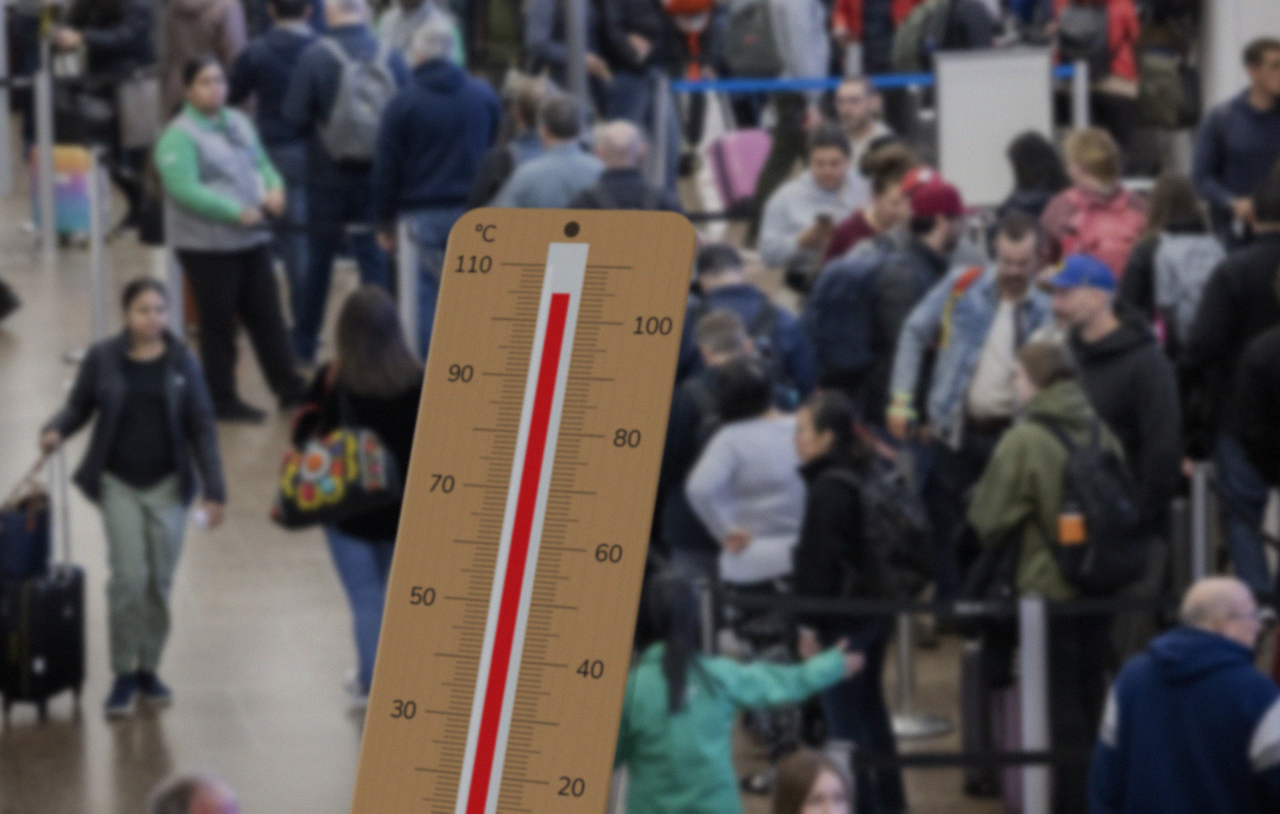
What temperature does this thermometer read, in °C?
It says 105 °C
